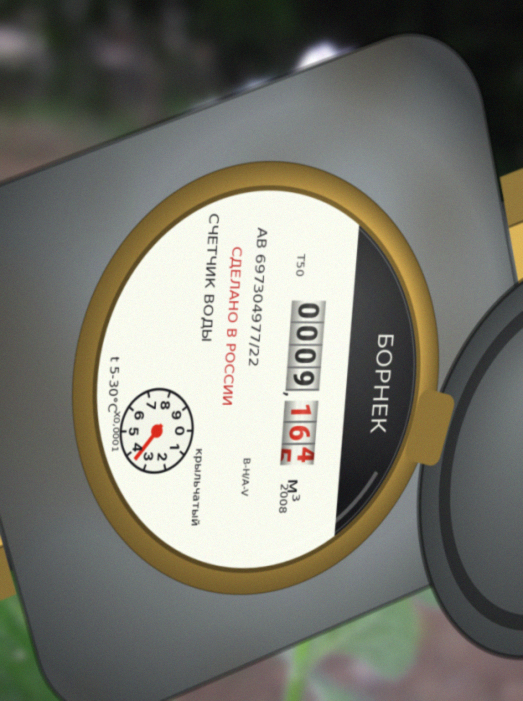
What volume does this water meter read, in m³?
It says 9.1643 m³
